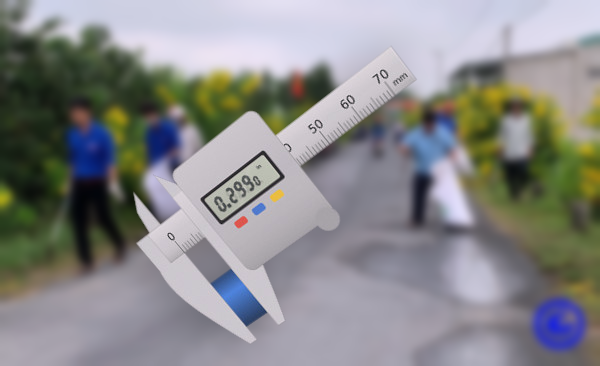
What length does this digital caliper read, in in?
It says 0.2990 in
